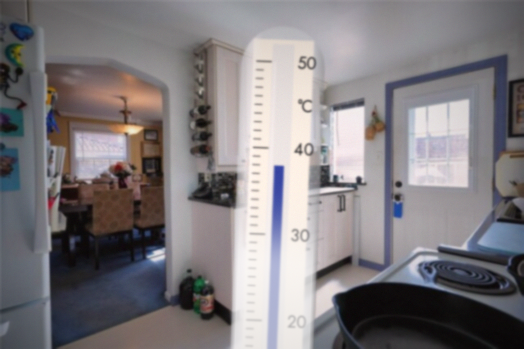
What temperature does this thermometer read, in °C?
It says 38 °C
